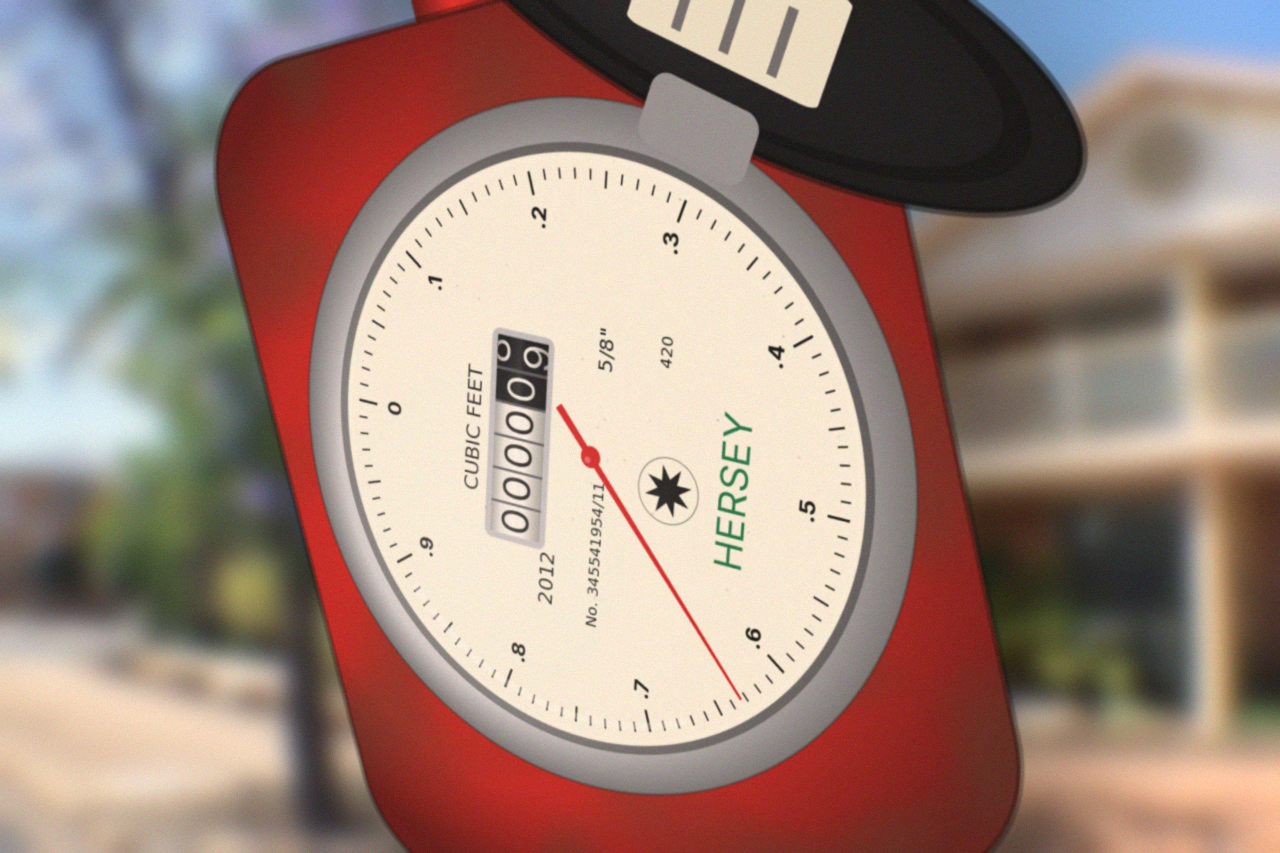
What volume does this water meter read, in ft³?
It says 8.63 ft³
